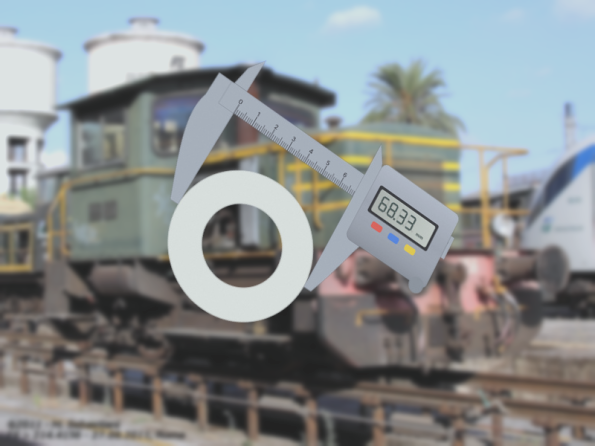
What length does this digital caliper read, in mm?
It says 68.33 mm
